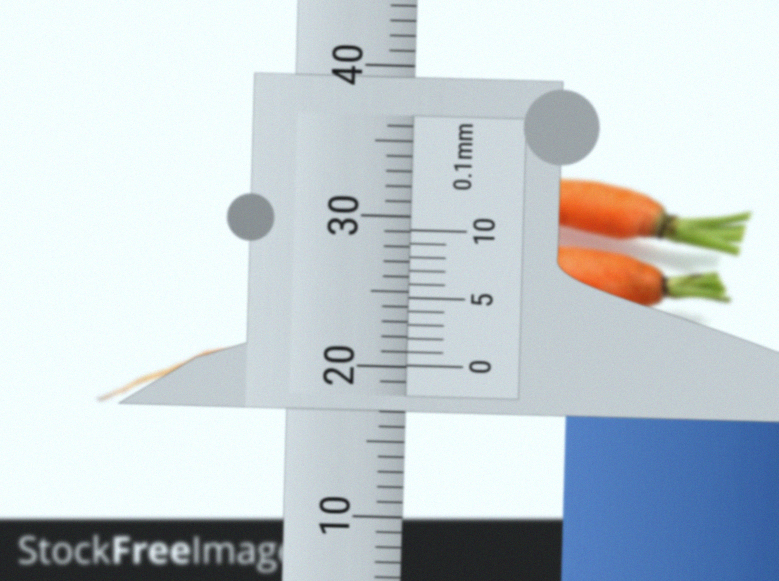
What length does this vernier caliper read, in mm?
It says 20.1 mm
